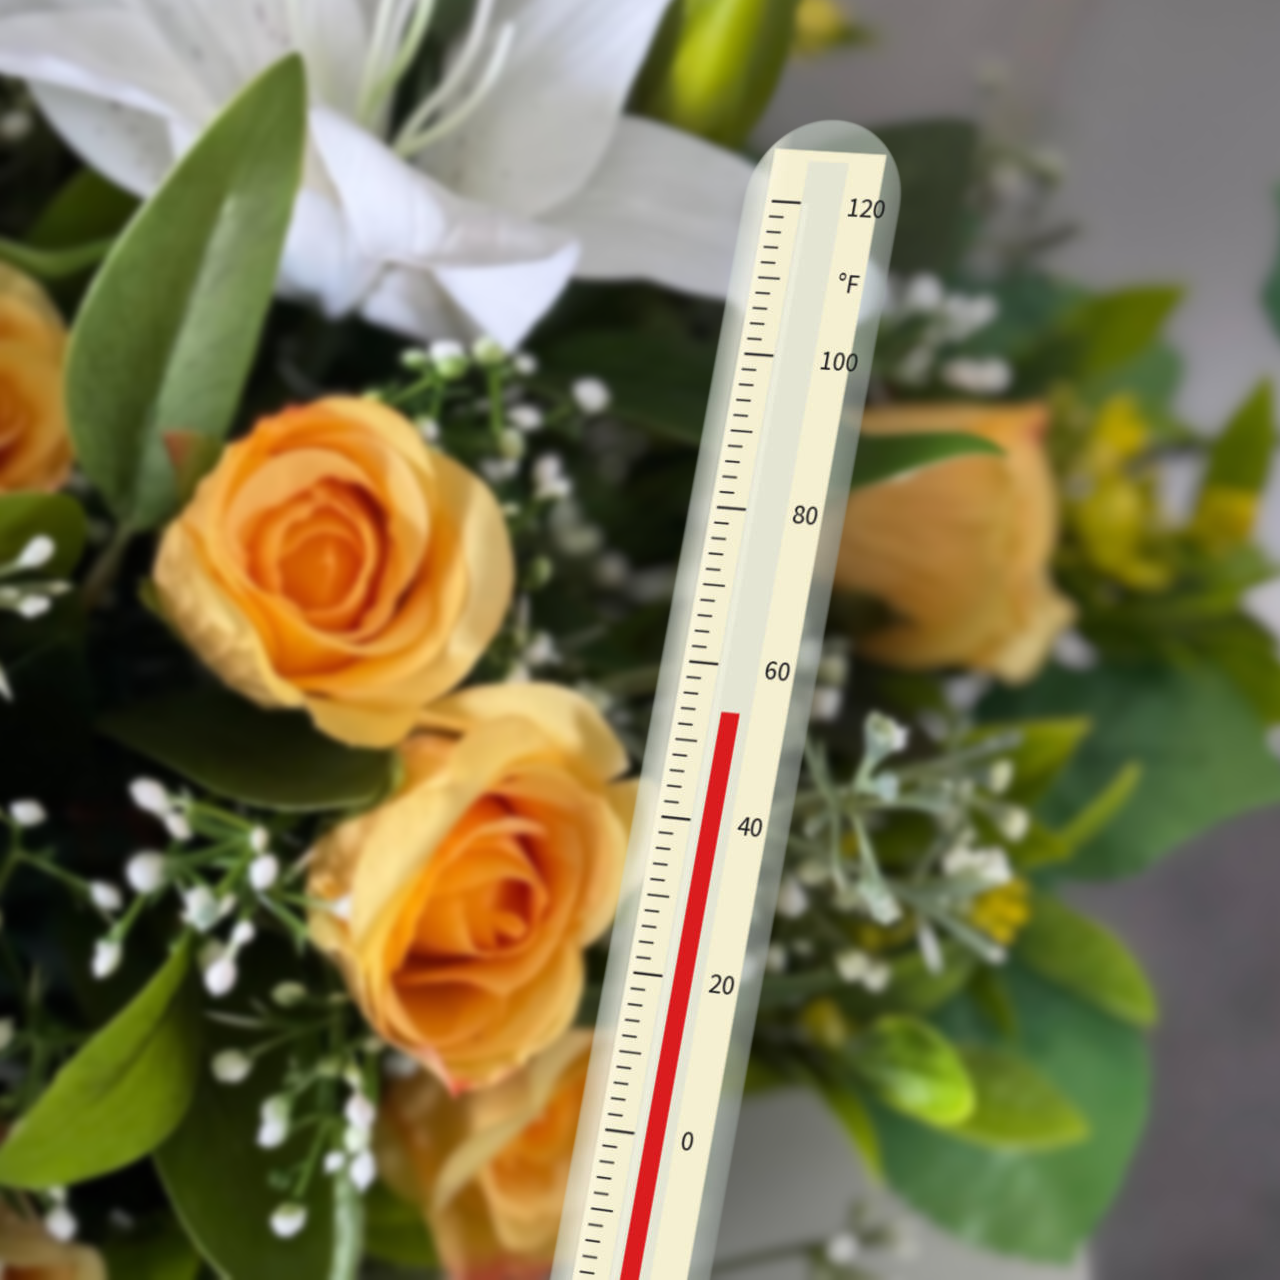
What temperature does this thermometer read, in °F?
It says 54 °F
